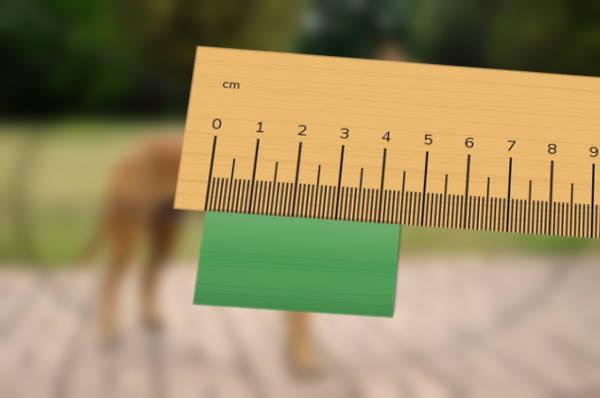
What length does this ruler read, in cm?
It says 4.5 cm
